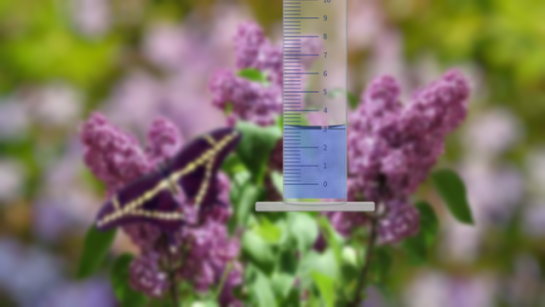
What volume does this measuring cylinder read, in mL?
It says 3 mL
